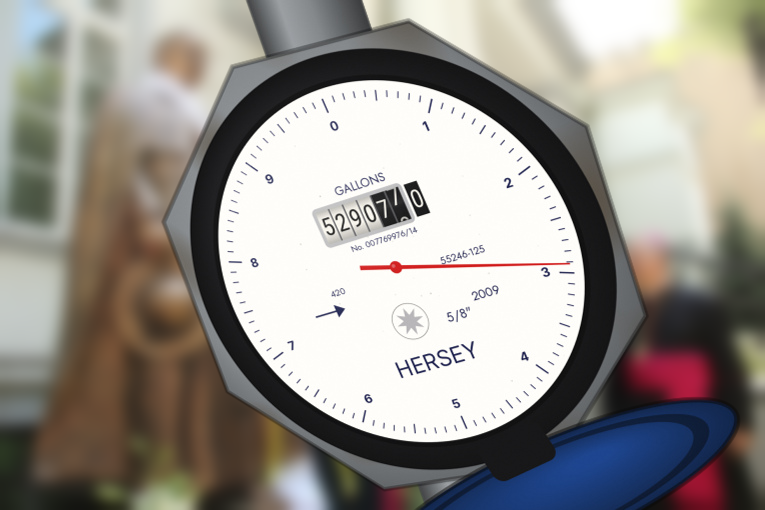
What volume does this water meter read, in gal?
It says 5290772.9 gal
